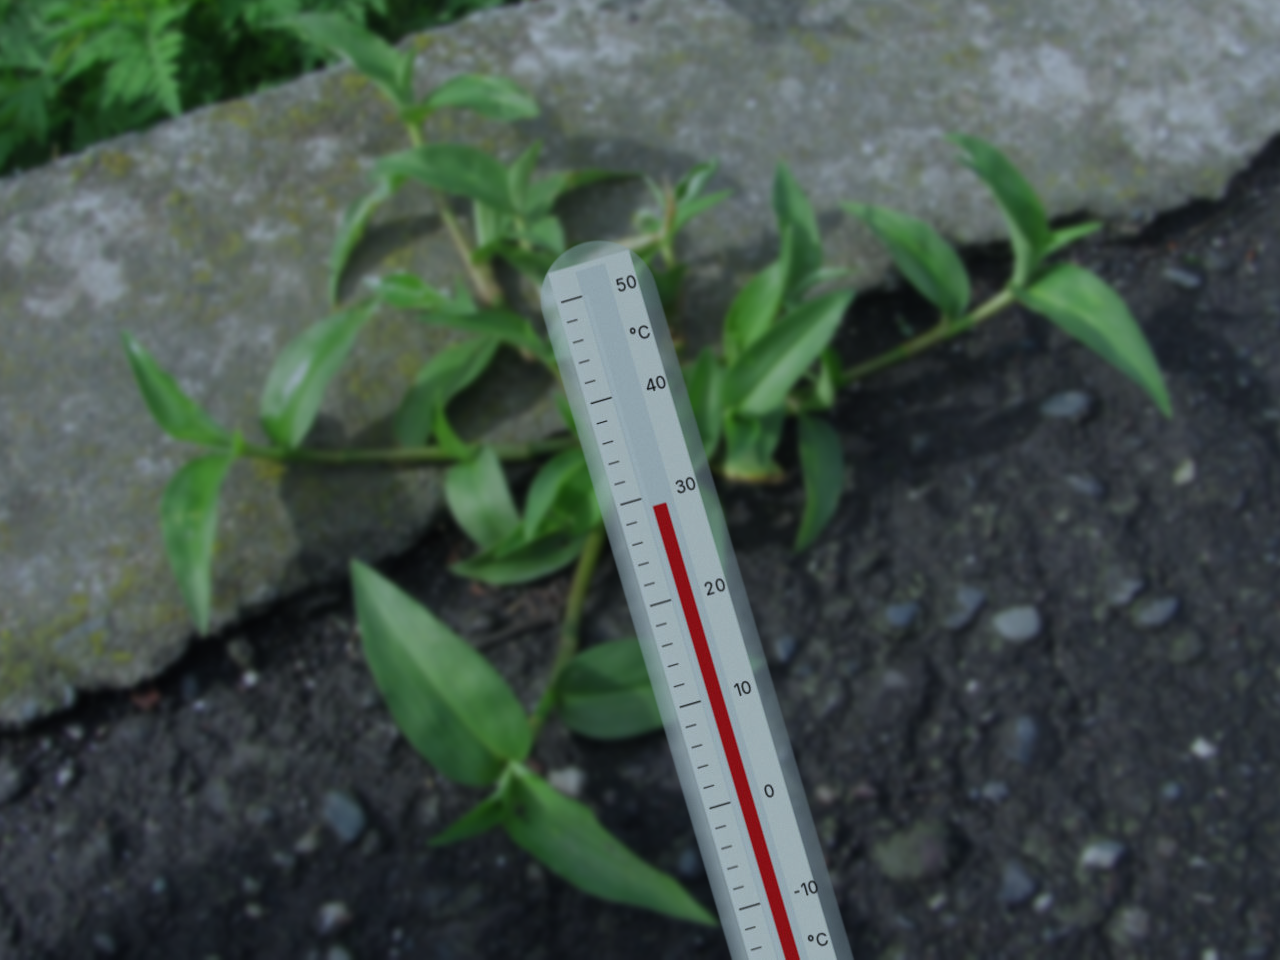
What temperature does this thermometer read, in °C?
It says 29 °C
